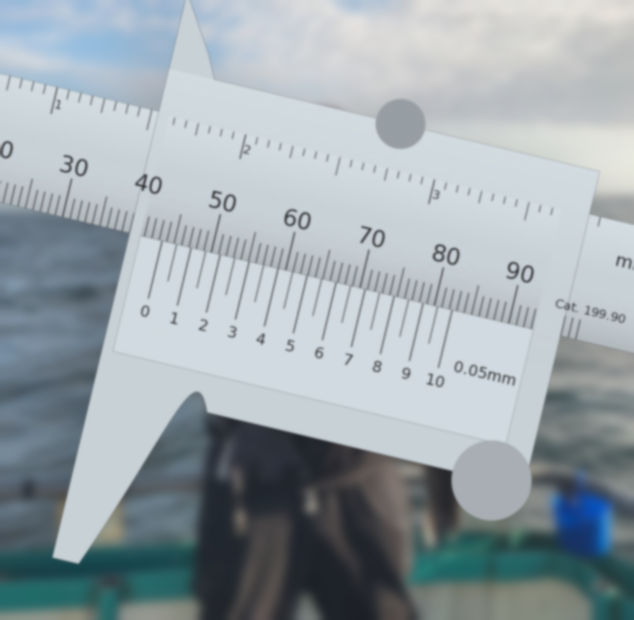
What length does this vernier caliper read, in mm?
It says 43.4 mm
